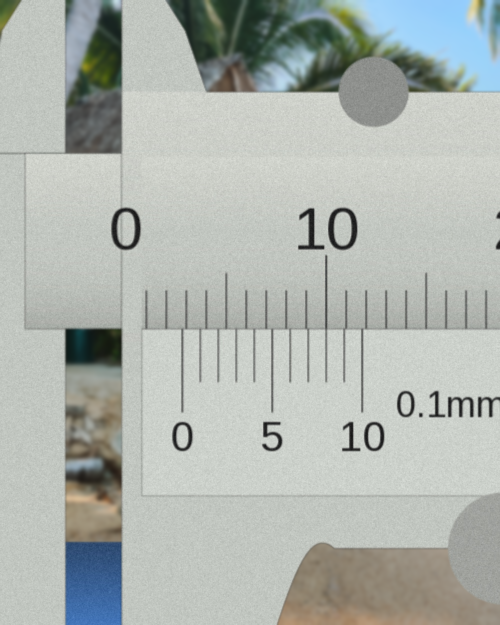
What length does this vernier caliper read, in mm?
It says 2.8 mm
